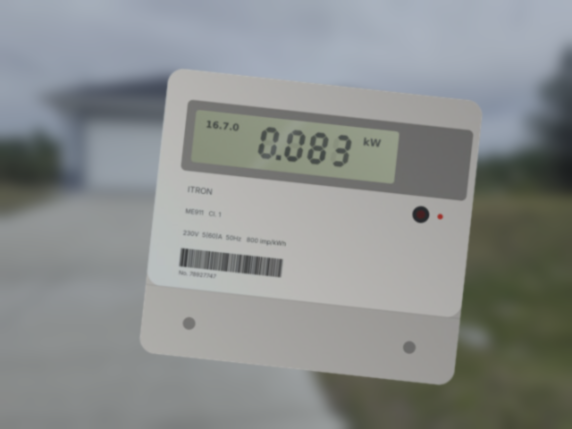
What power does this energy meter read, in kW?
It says 0.083 kW
